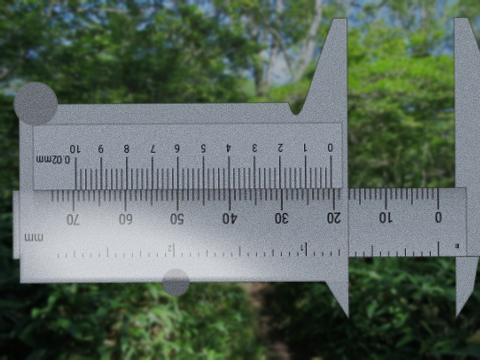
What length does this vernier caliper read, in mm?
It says 20.5 mm
